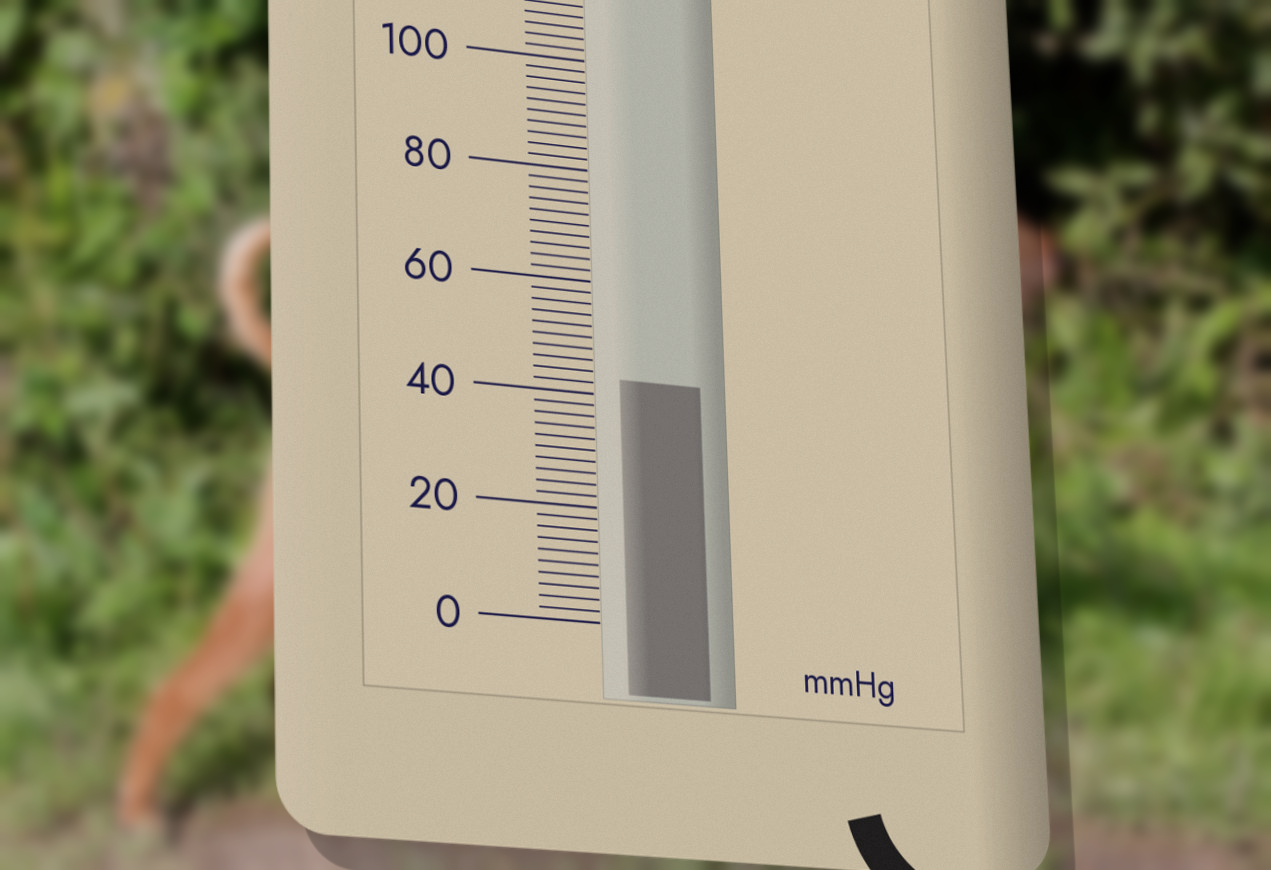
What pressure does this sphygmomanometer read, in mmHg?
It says 43 mmHg
